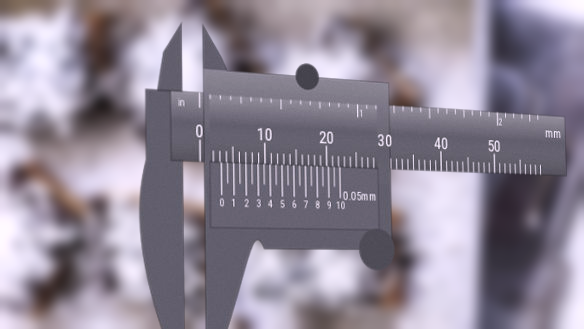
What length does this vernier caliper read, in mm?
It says 3.2 mm
